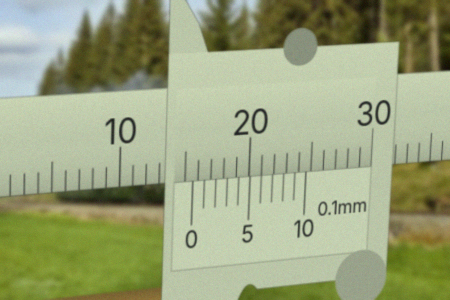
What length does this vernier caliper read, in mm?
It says 15.6 mm
